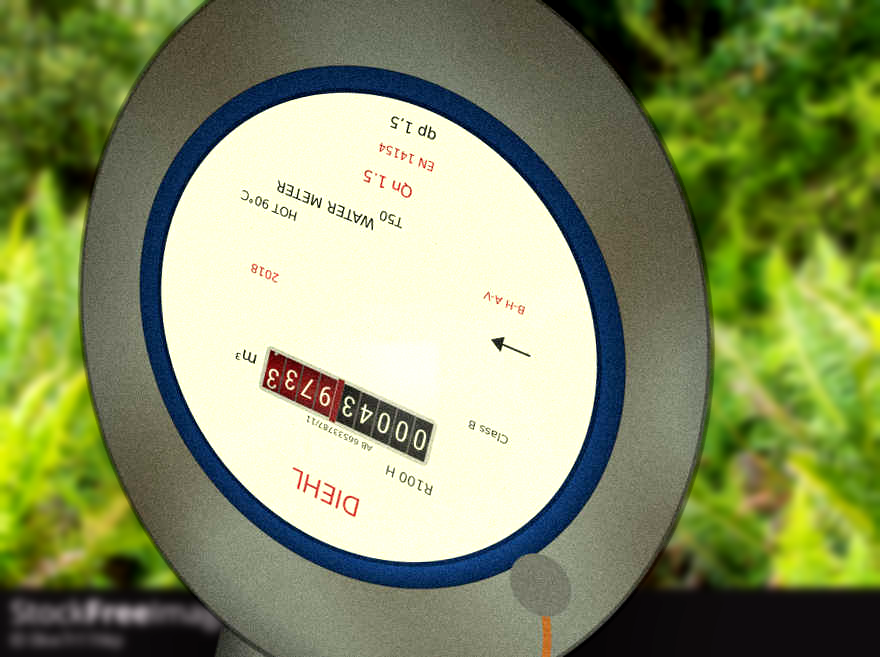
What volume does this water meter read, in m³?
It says 43.9733 m³
